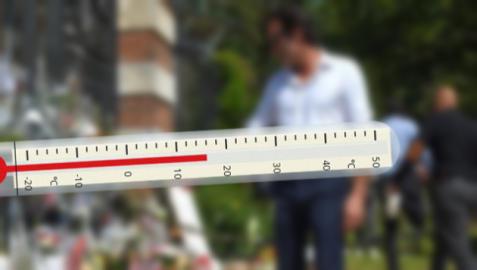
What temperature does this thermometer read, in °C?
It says 16 °C
